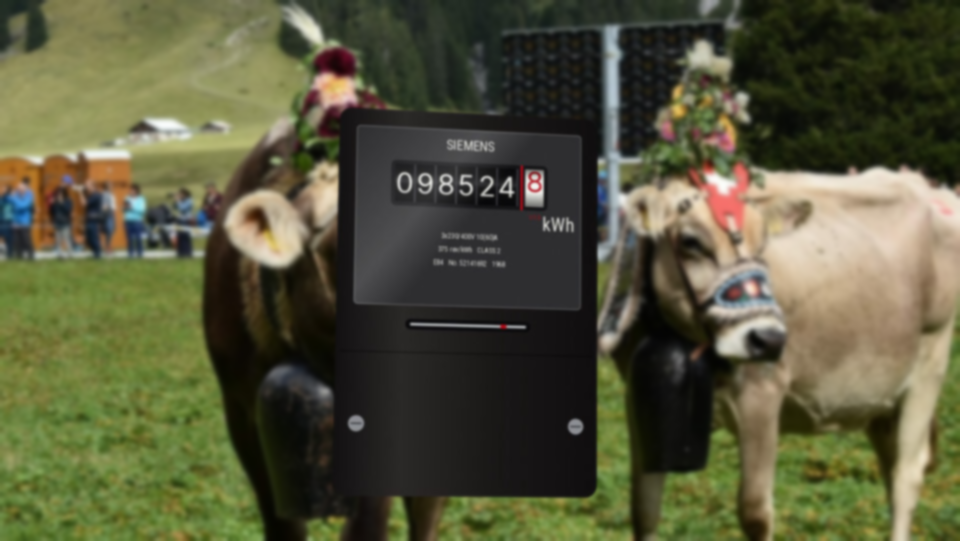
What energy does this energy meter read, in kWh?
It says 98524.8 kWh
